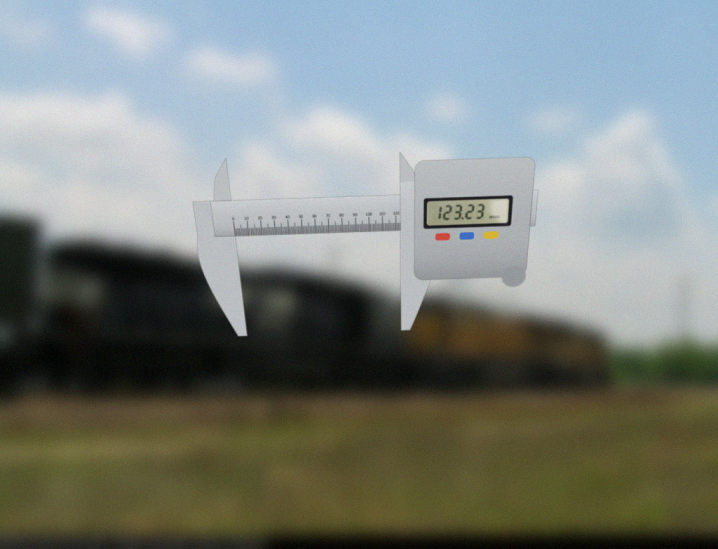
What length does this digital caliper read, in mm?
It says 123.23 mm
